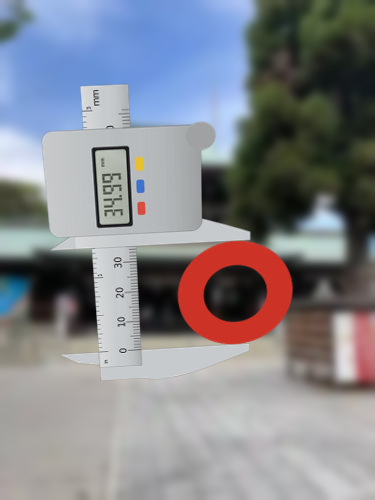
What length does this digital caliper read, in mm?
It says 34.99 mm
